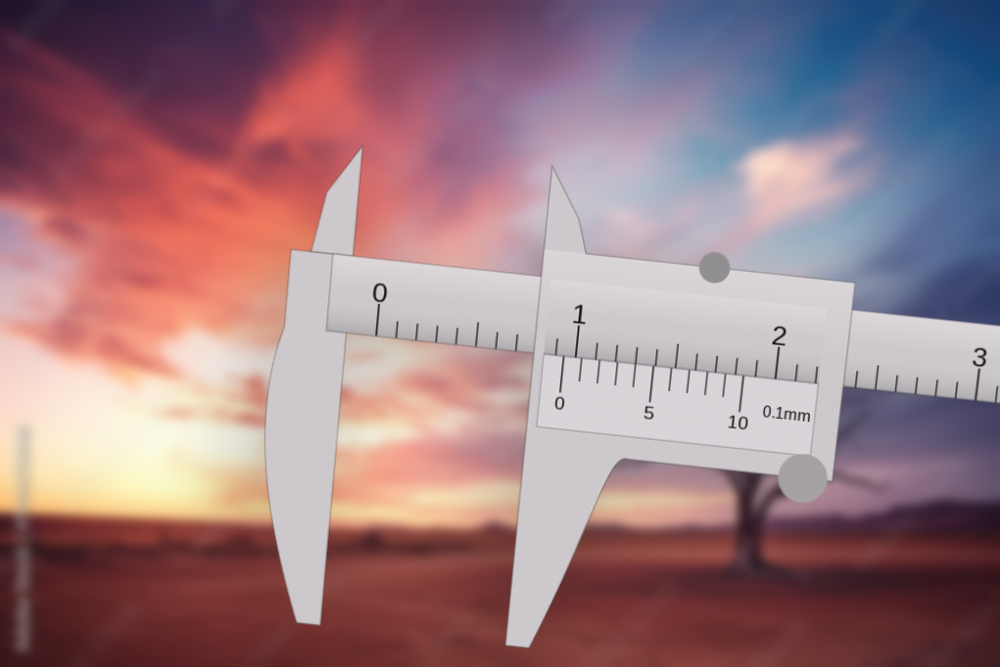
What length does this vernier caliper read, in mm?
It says 9.4 mm
